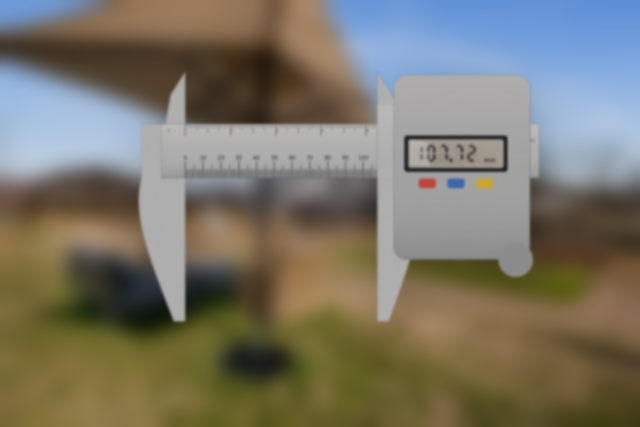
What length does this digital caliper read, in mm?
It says 107.72 mm
